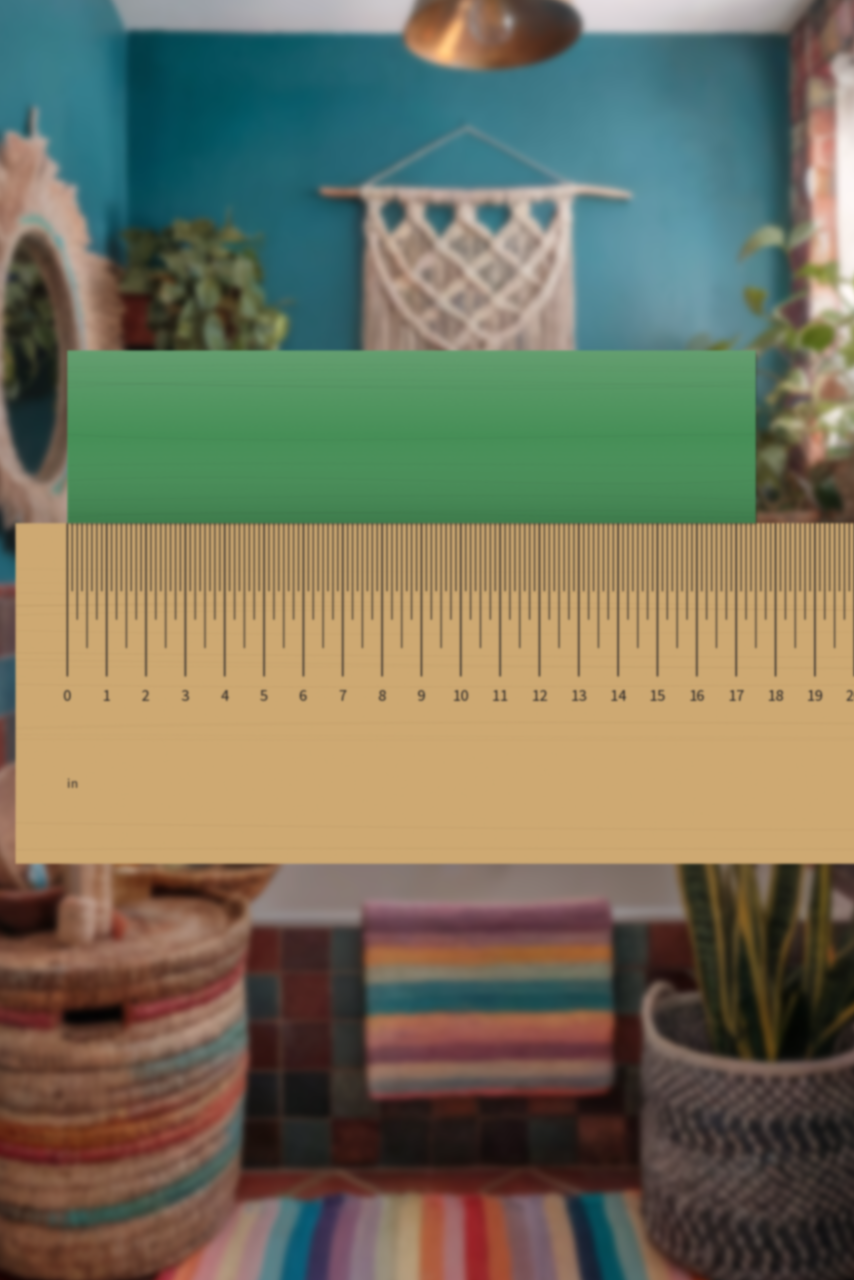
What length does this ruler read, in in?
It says 17.5 in
